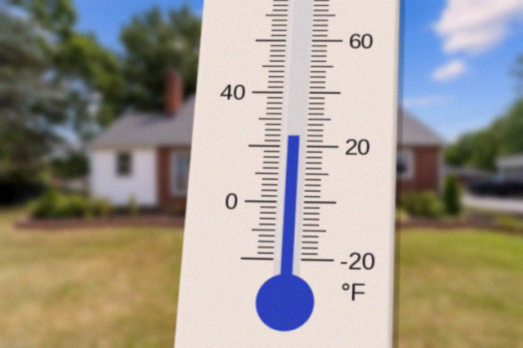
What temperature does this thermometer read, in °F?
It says 24 °F
